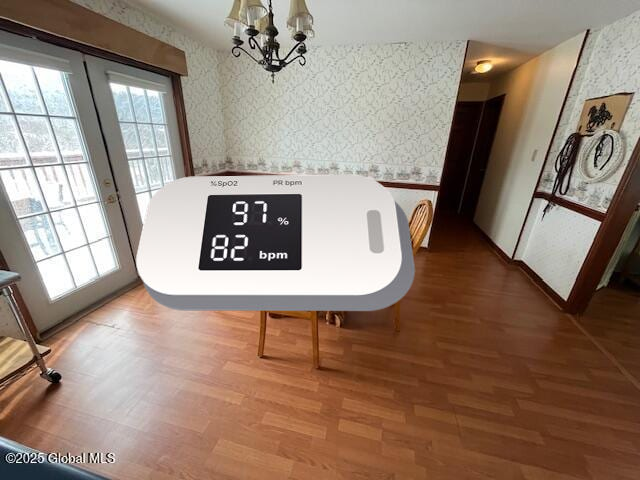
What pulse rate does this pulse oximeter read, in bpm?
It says 82 bpm
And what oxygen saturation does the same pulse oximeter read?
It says 97 %
